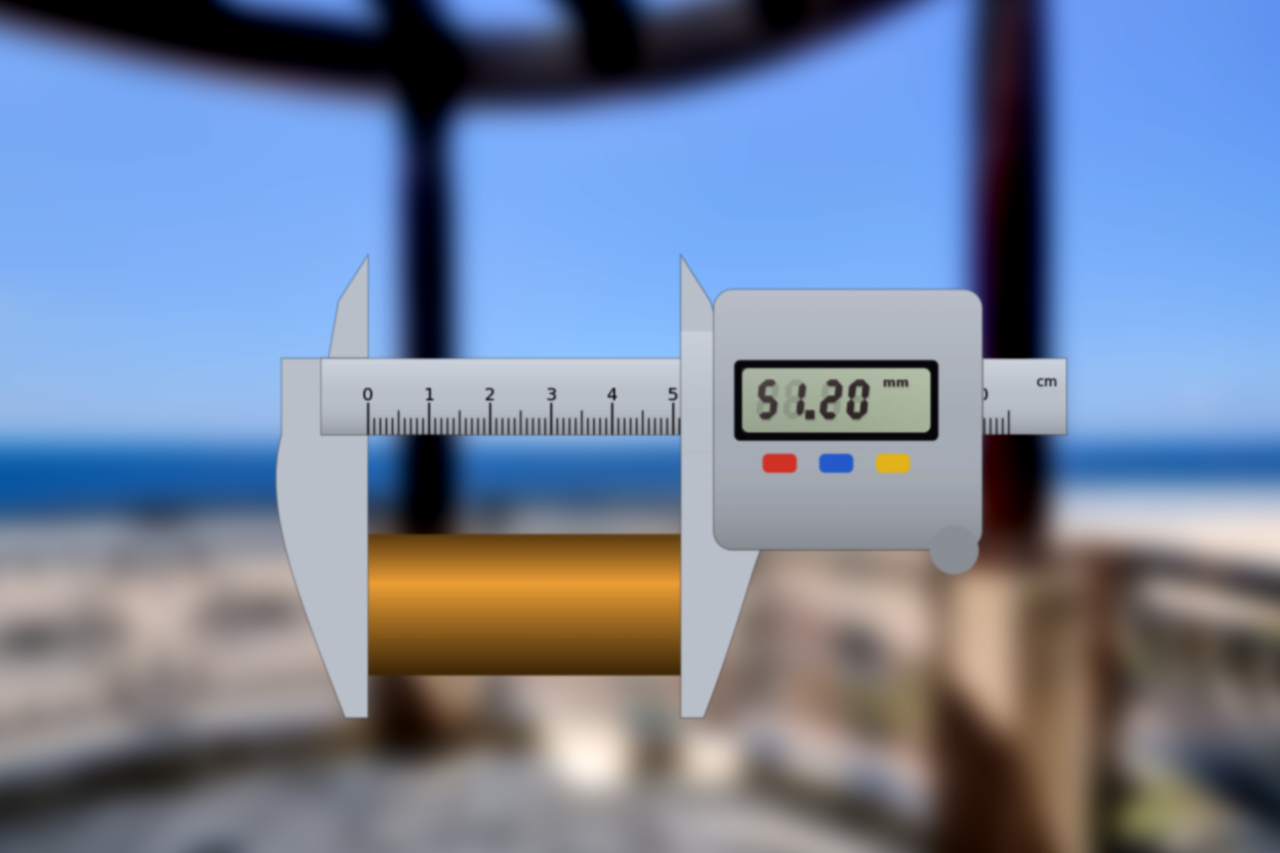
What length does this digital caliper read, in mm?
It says 51.20 mm
